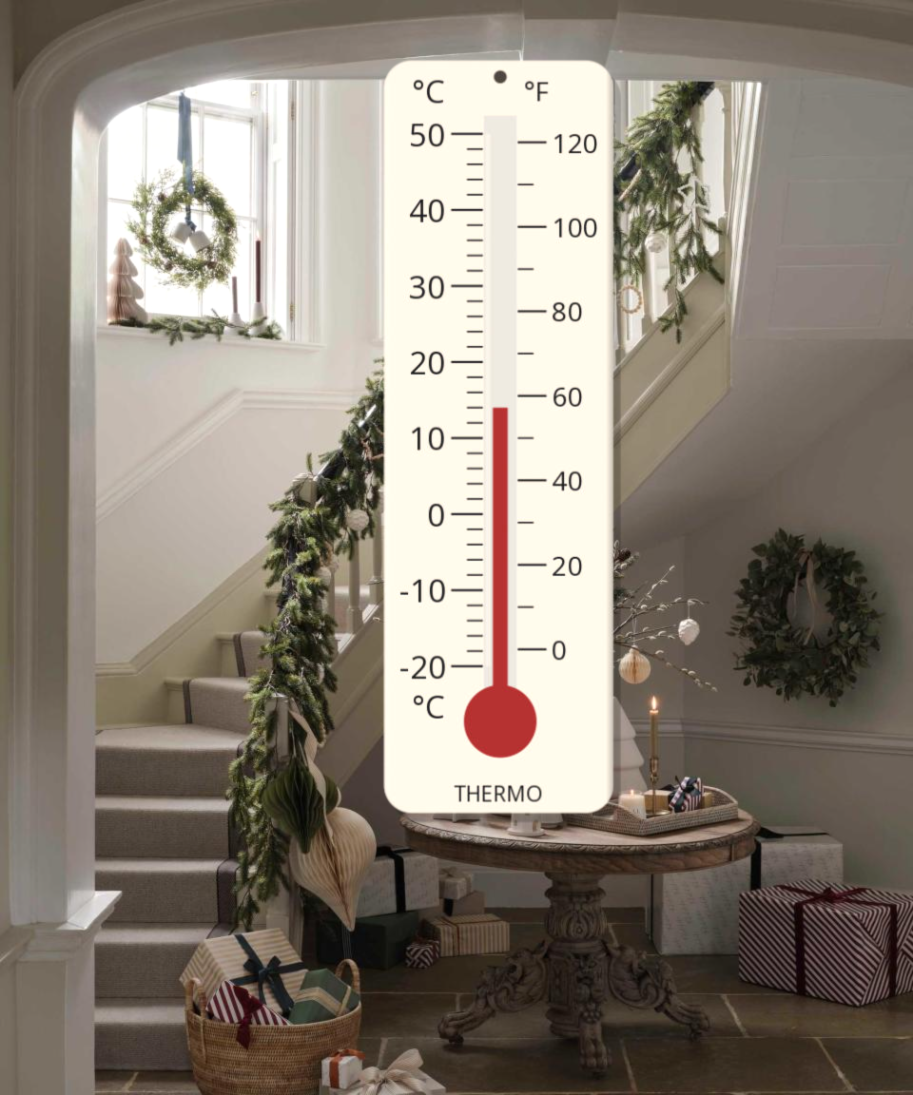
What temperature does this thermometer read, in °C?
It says 14 °C
